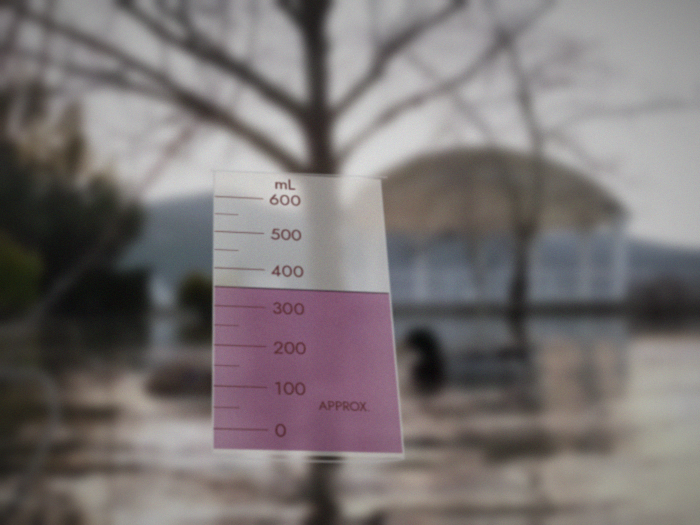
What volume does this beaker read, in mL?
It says 350 mL
